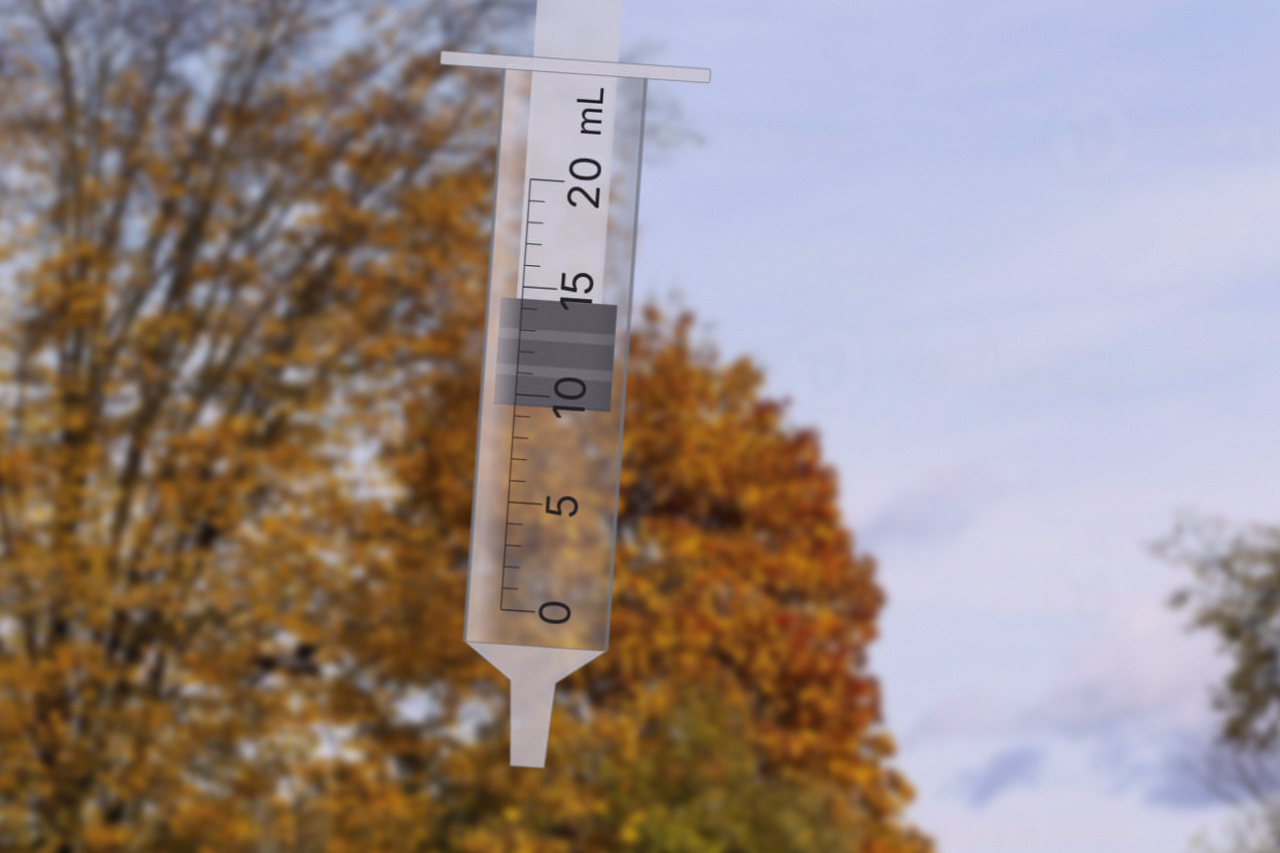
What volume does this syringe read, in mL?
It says 9.5 mL
